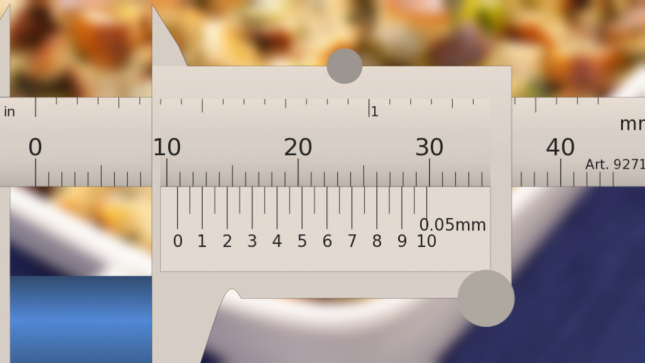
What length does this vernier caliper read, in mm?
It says 10.8 mm
